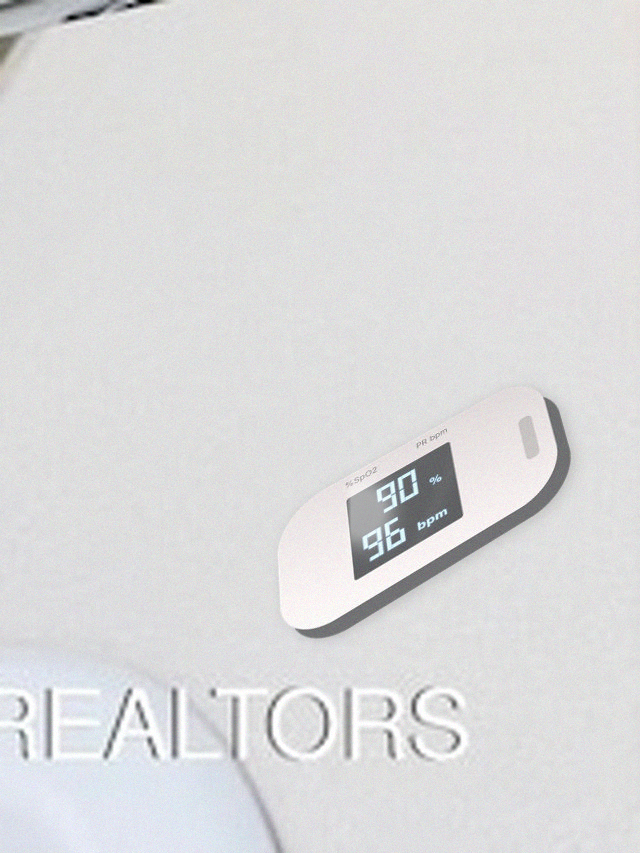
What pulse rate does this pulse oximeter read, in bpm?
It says 96 bpm
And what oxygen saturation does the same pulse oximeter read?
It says 90 %
